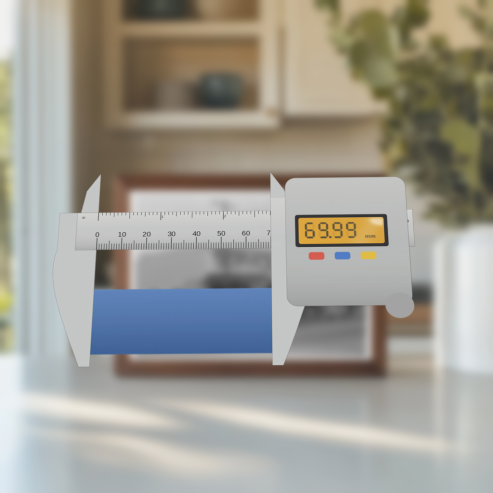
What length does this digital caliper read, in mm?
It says 69.99 mm
